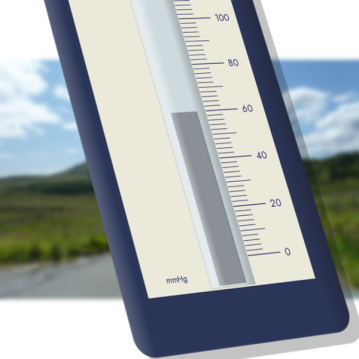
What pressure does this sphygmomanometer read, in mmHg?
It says 60 mmHg
